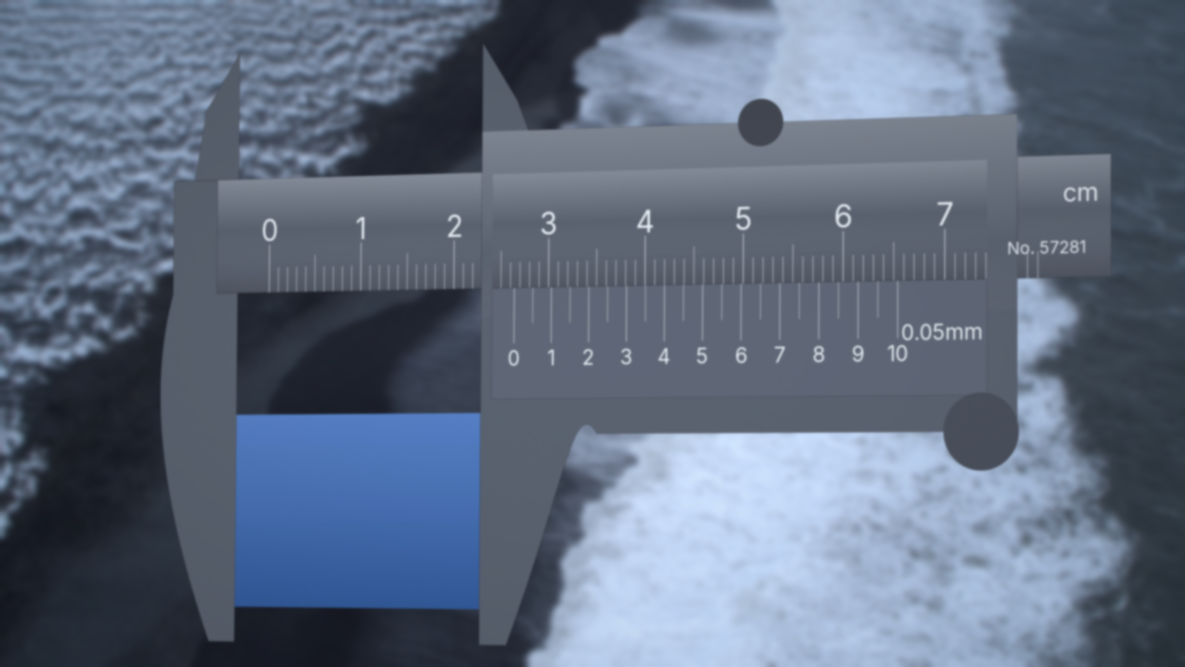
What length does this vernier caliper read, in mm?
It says 26.4 mm
